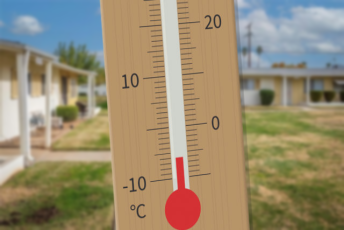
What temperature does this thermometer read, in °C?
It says -6 °C
